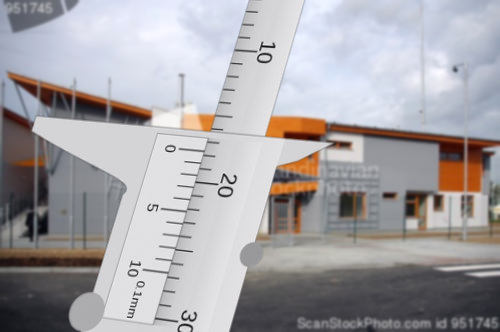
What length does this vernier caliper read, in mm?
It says 17.7 mm
